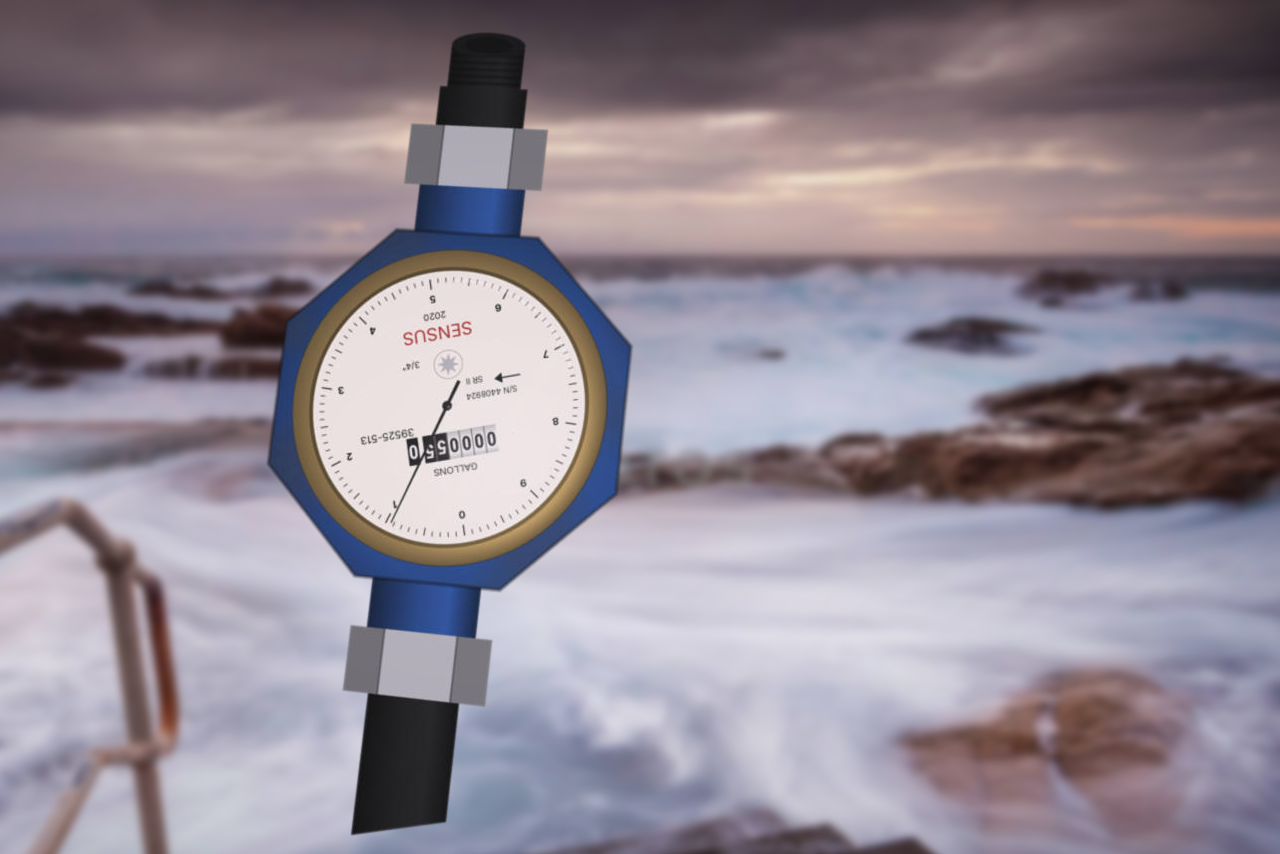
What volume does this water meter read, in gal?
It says 550.9 gal
